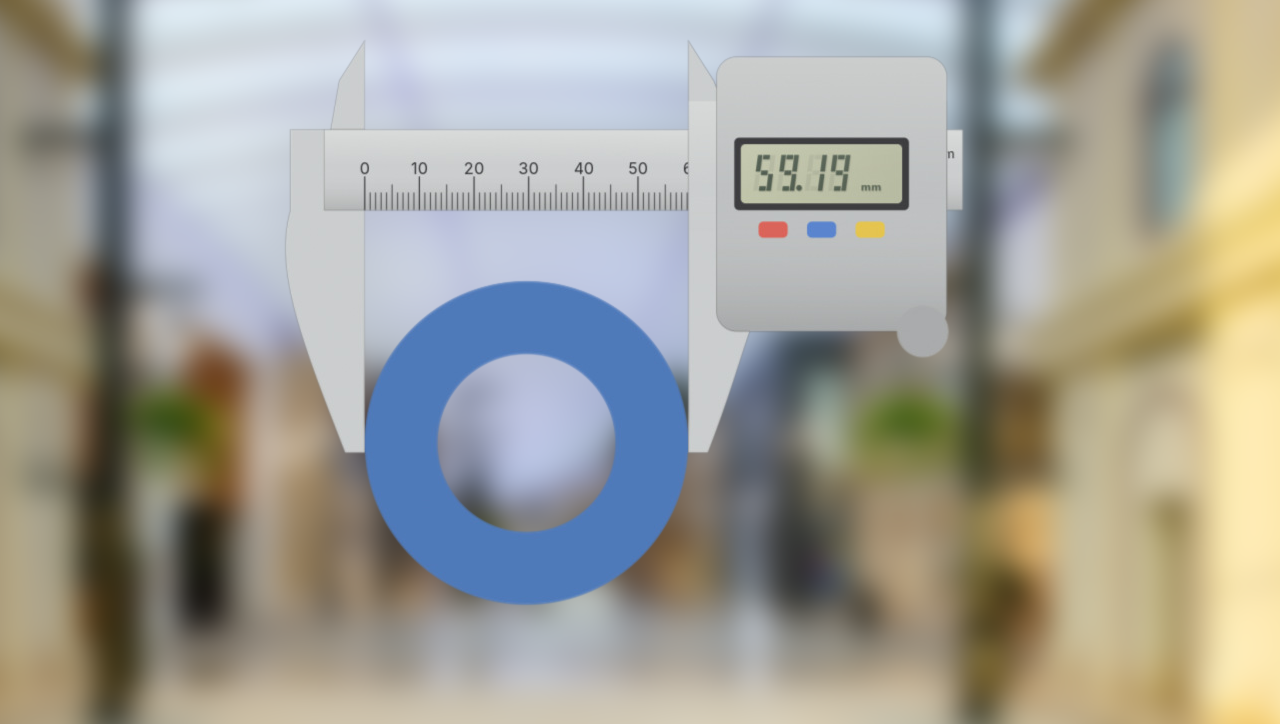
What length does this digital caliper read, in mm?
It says 59.19 mm
